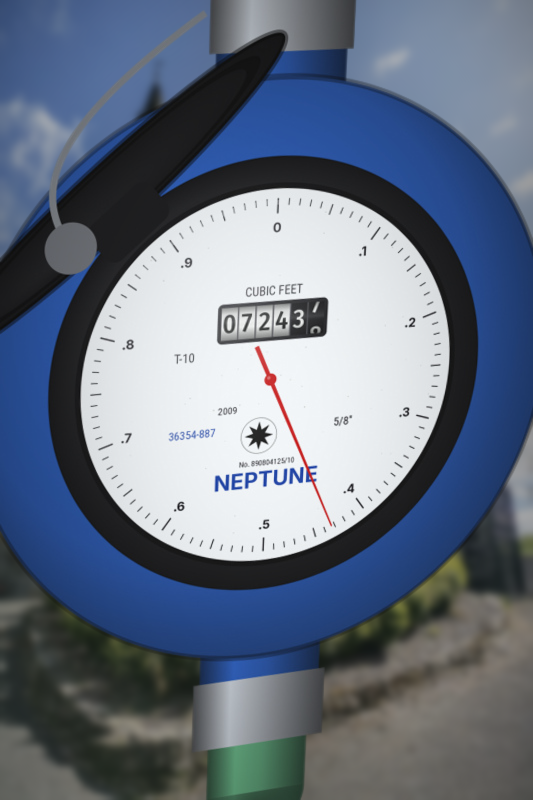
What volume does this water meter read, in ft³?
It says 72437.43 ft³
